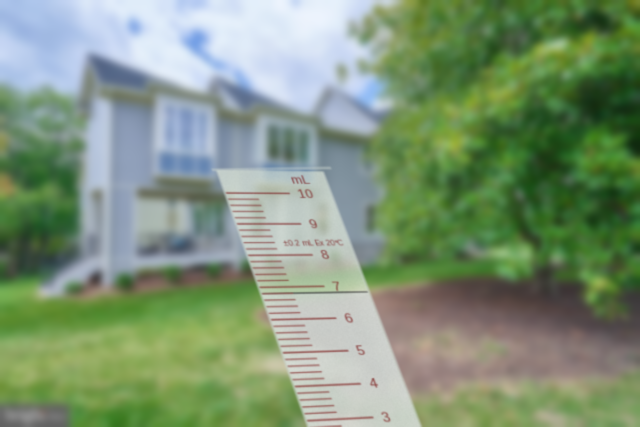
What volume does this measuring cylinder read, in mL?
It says 6.8 mL
